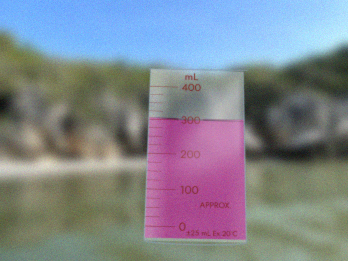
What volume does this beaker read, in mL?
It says 300 mL
